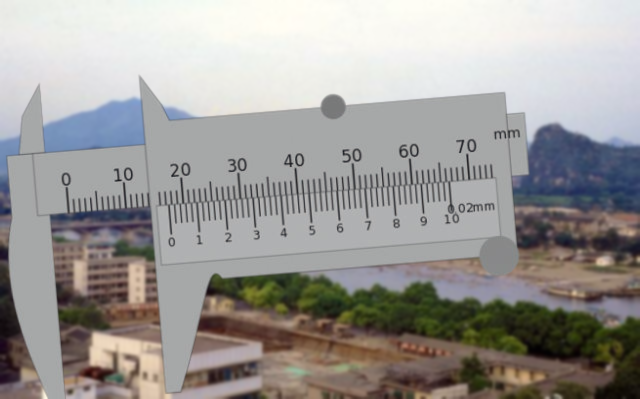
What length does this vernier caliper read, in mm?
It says 17.5 mm
